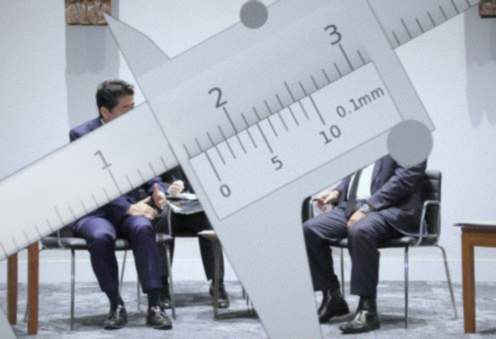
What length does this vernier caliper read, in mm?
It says 17.2 mm
